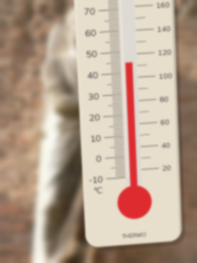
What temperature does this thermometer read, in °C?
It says 45 °C
